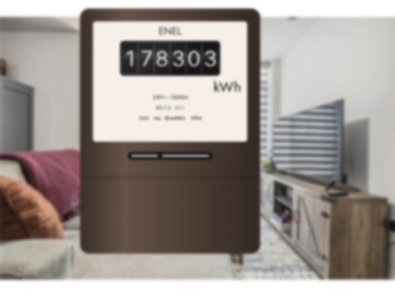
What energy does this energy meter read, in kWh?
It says 178303 kWh
